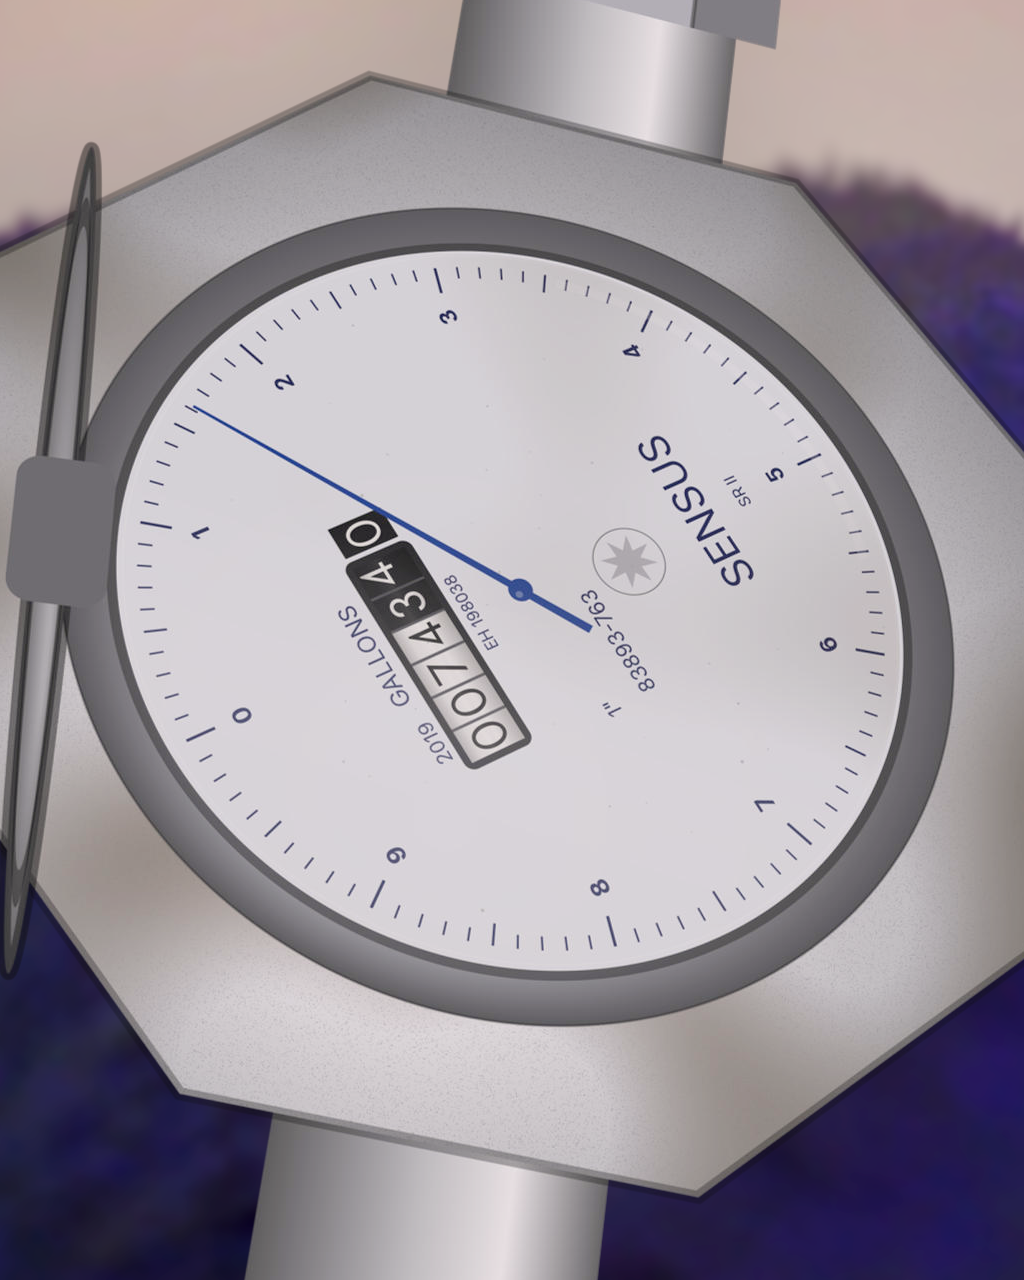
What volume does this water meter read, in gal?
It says 74341.6 gal
